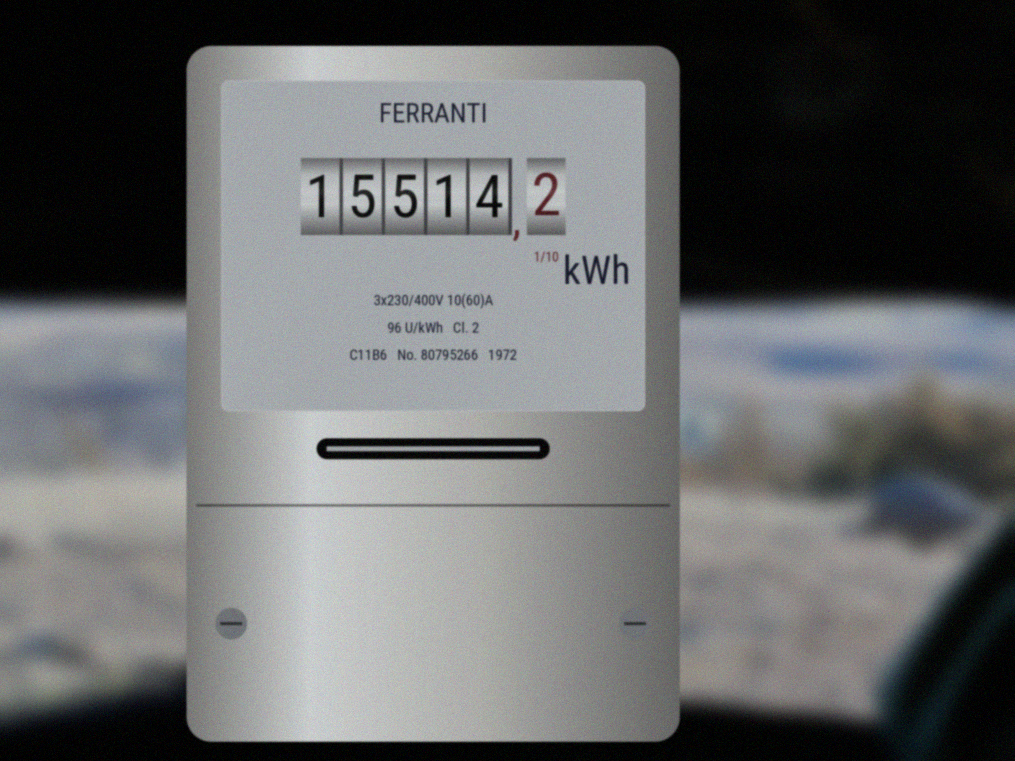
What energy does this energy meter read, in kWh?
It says 15514.2 kWh
